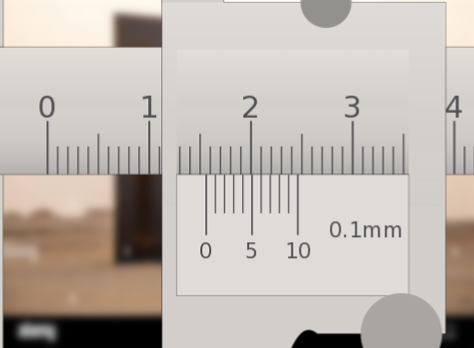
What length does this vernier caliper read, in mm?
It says 15.6 mm
